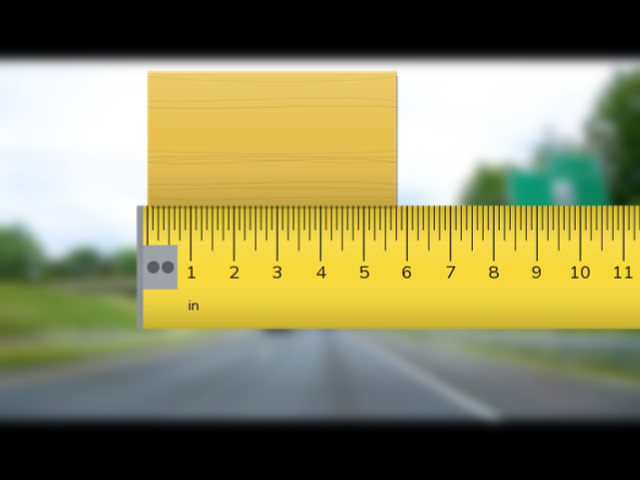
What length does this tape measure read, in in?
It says 5.75 in
